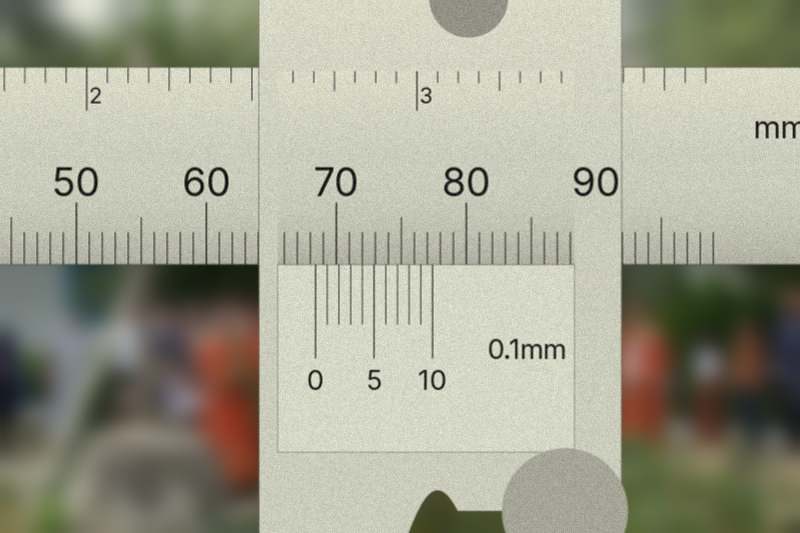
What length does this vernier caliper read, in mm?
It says 68.4 mm
